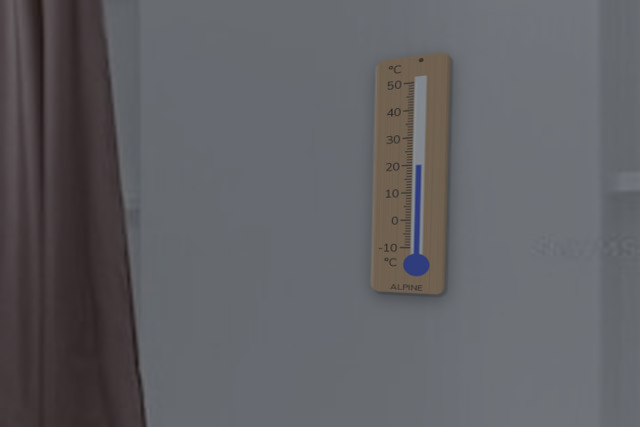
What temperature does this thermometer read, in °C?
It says 20 °C
